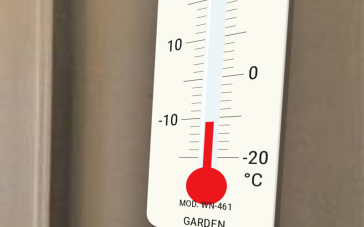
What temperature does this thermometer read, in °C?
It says -11 °C
